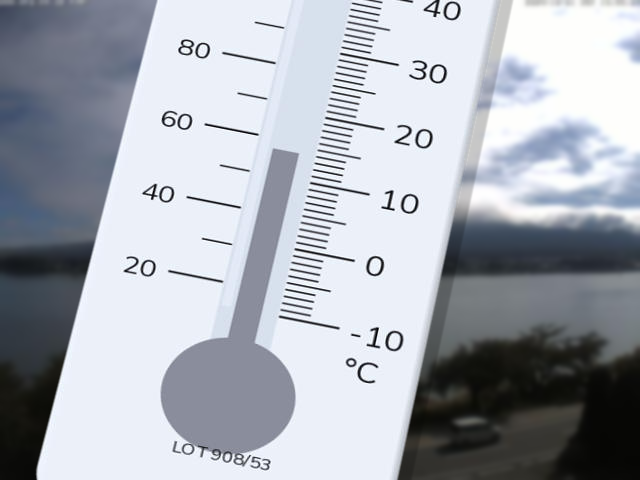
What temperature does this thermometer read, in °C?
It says 14 °C
